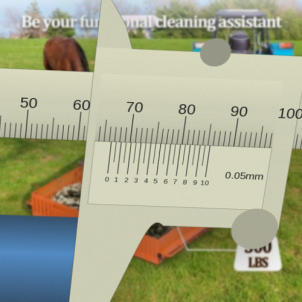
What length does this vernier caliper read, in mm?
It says 66.4 mm
